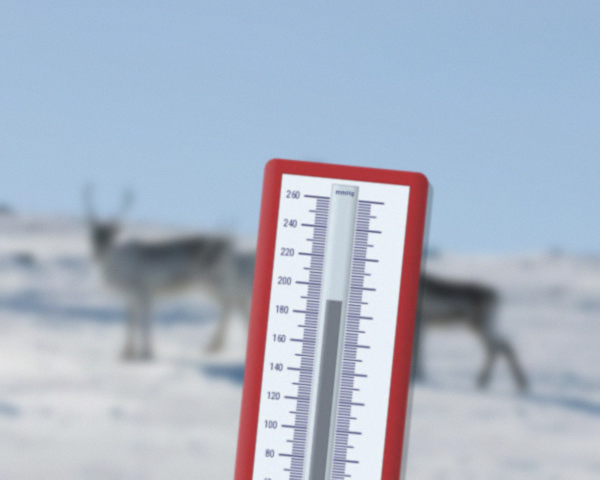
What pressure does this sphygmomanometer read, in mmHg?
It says 190 mmHg
